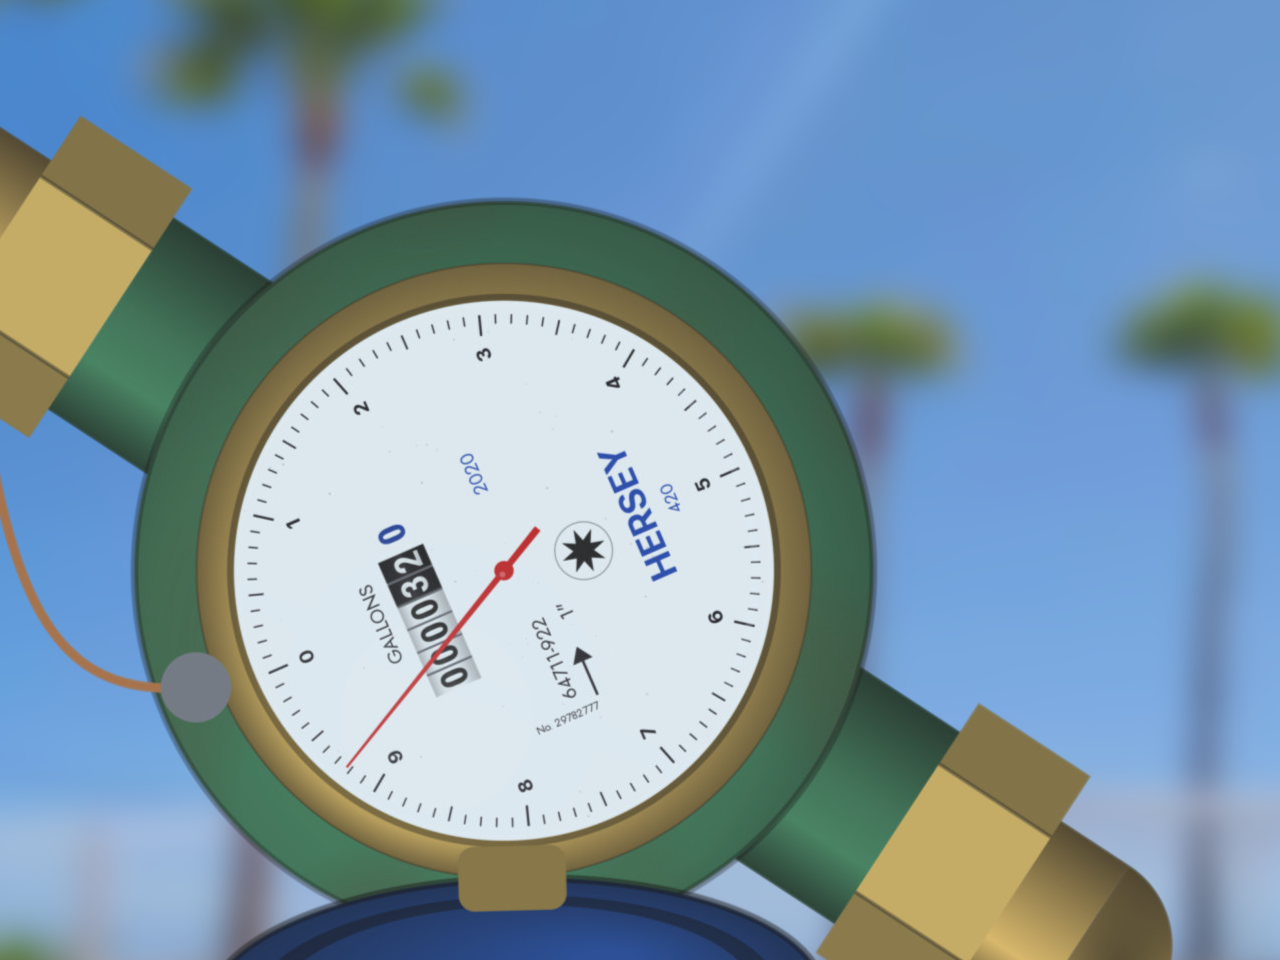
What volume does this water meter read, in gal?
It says 319.2 gal
